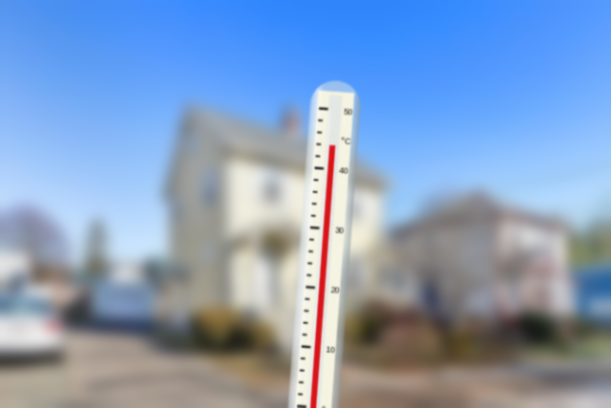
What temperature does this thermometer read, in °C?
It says 44 °C
